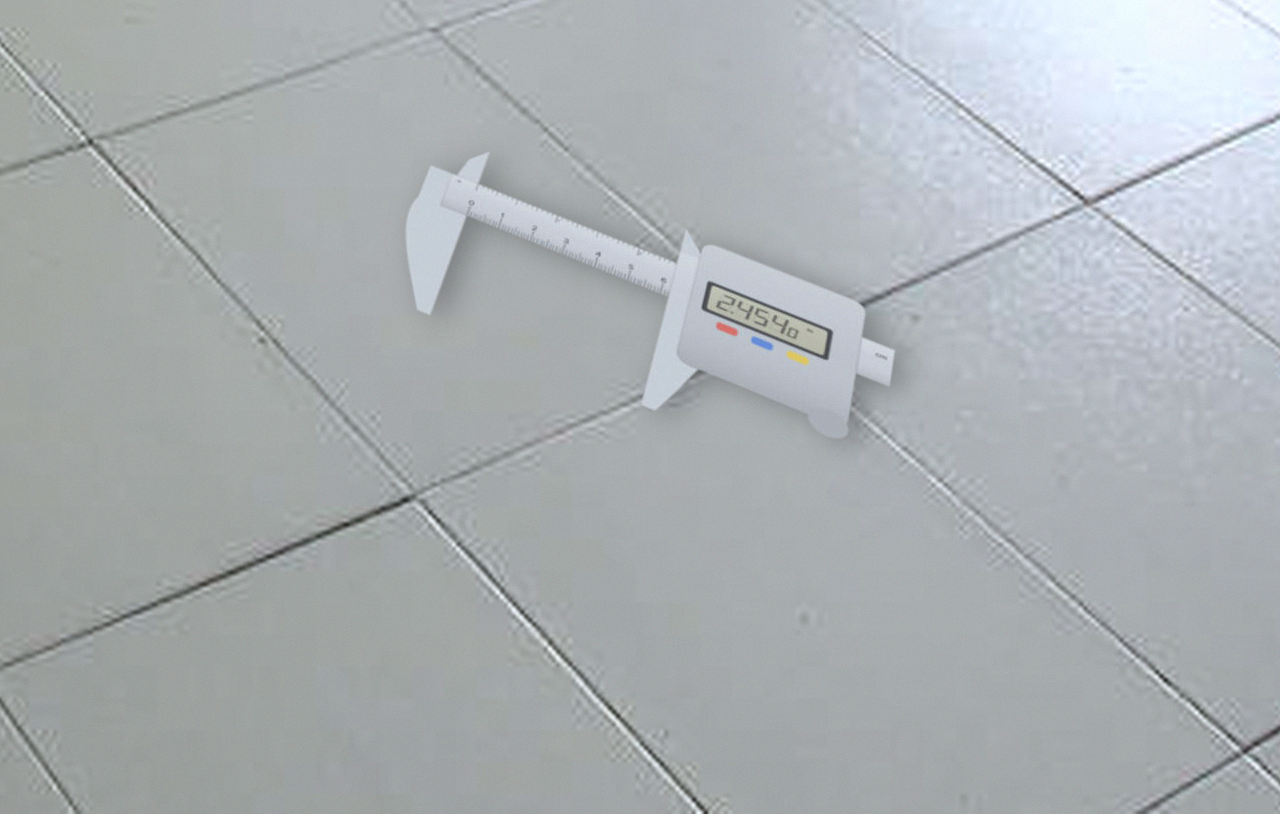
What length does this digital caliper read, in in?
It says 2.4540 in
